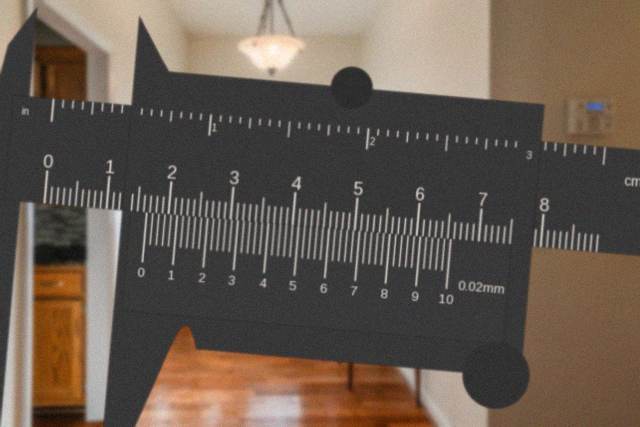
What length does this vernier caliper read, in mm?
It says 16.5 mm
